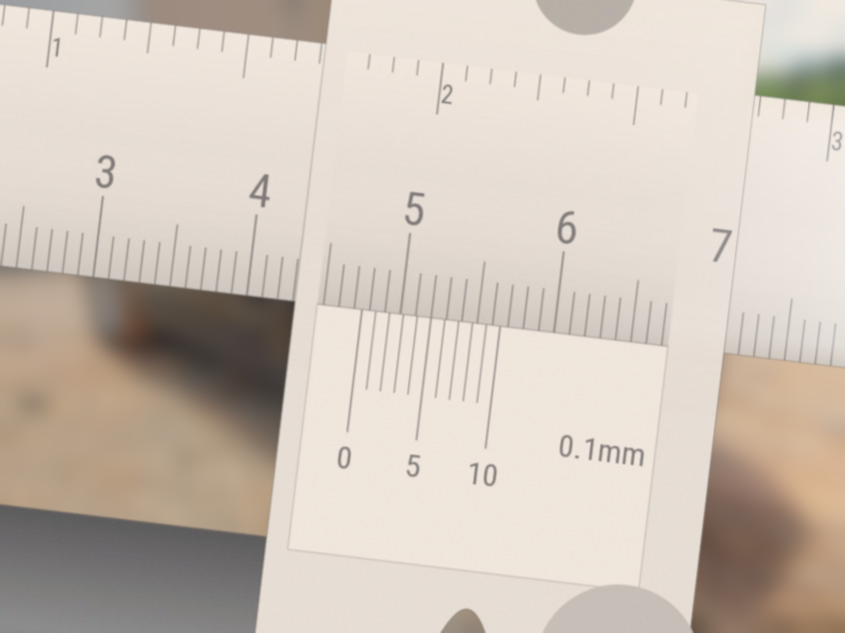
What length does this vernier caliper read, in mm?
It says 47.5 mm
